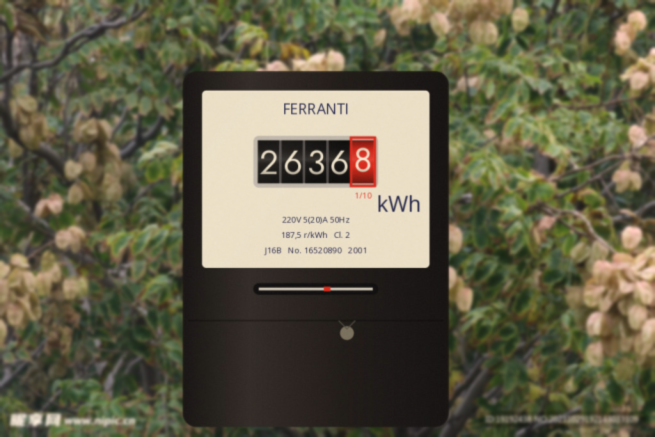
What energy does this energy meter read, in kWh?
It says 2636.8 kWh
